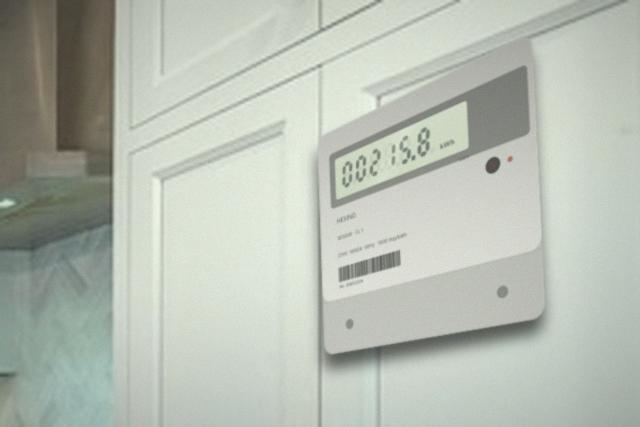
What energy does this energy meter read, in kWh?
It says 215.8 kWh
